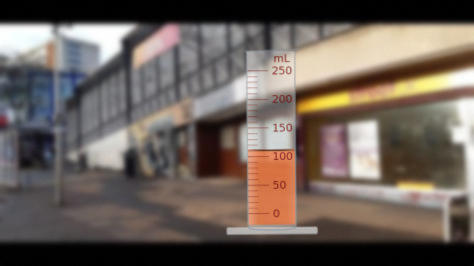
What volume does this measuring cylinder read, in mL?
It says 110 mL
